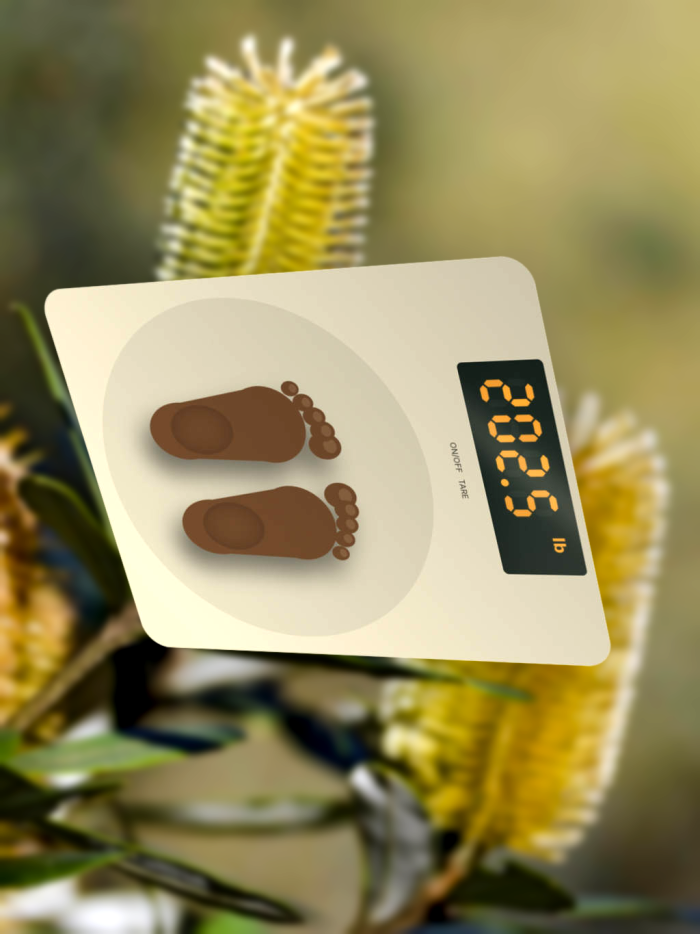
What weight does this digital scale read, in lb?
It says 202.5 lb
